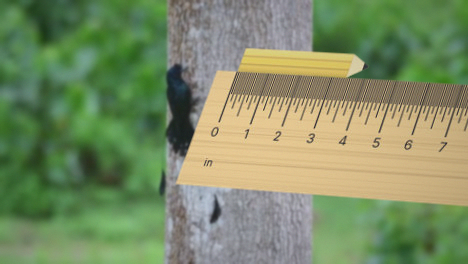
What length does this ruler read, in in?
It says 4 in
